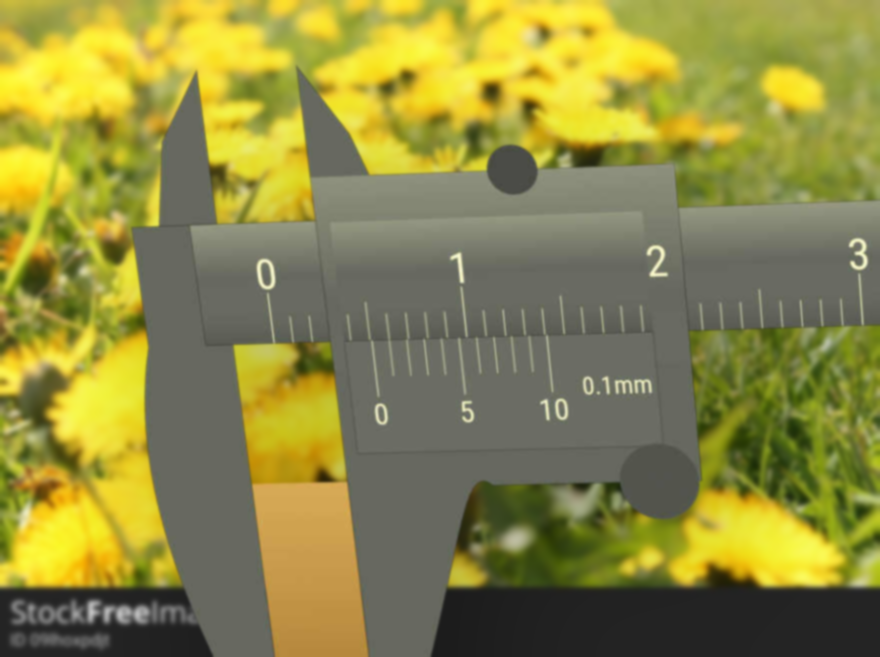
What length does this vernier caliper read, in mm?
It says 5.1 mm
